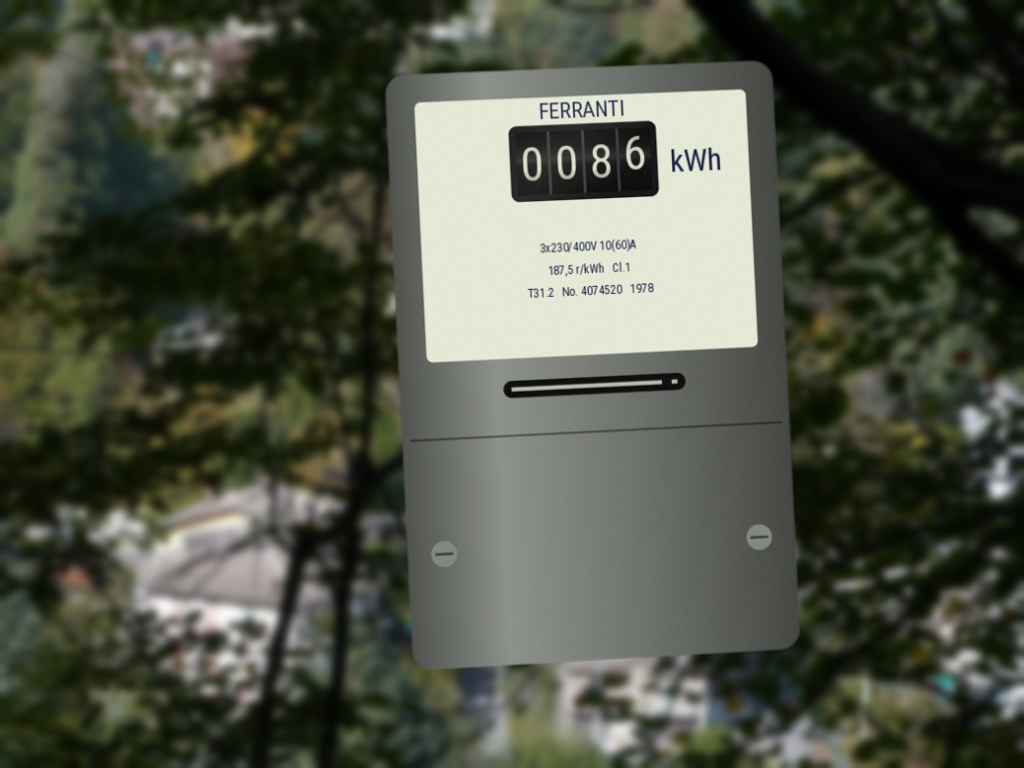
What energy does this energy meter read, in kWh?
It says 86 kWh
